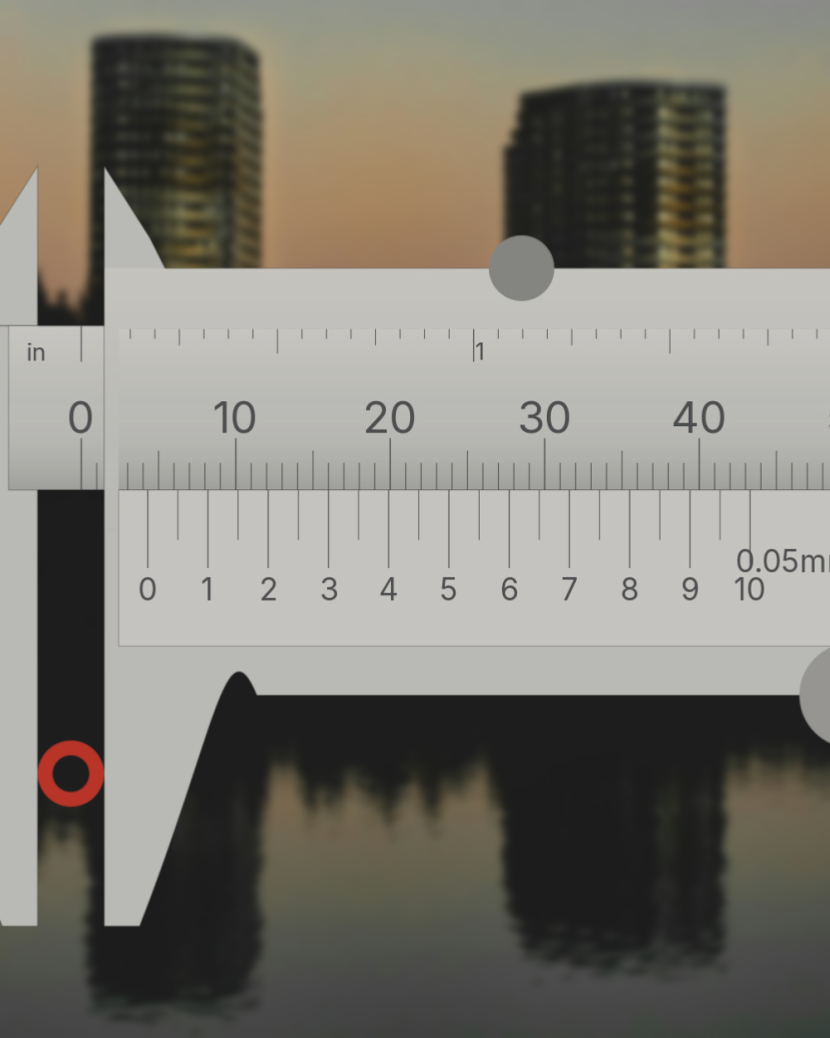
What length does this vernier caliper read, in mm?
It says 4.3 mm
